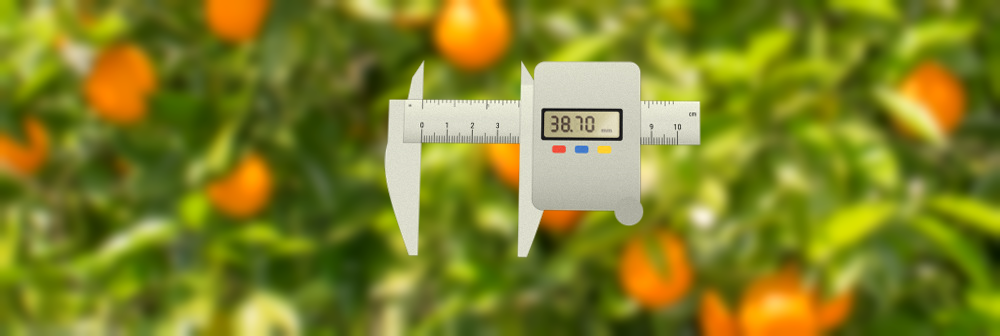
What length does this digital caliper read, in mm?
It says 38.70 mm
